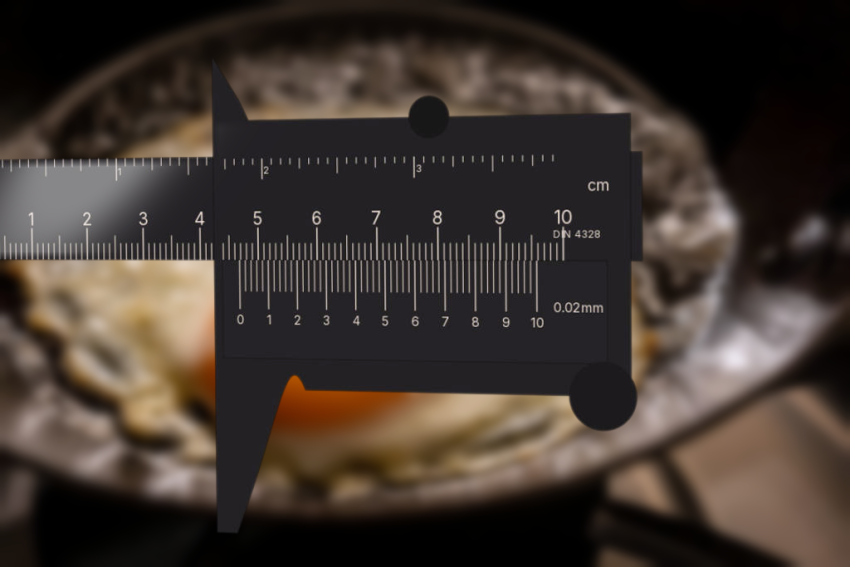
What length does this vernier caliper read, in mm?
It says 46.8 mm
